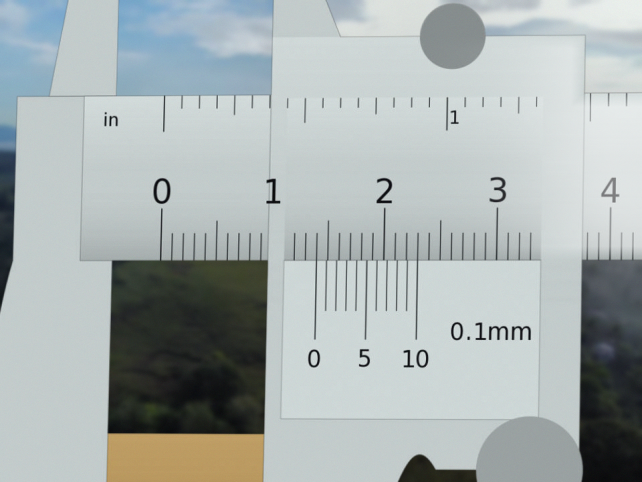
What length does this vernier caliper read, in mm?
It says 14.0 mm
